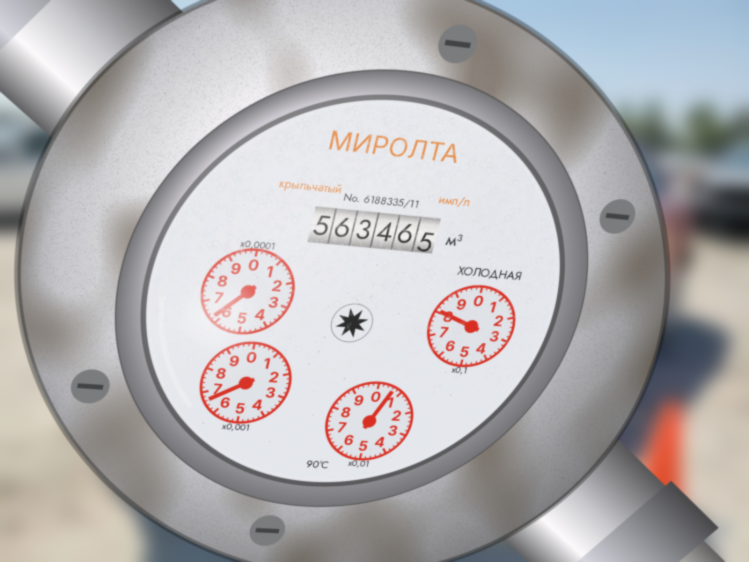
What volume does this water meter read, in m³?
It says 563464.8066 m³
